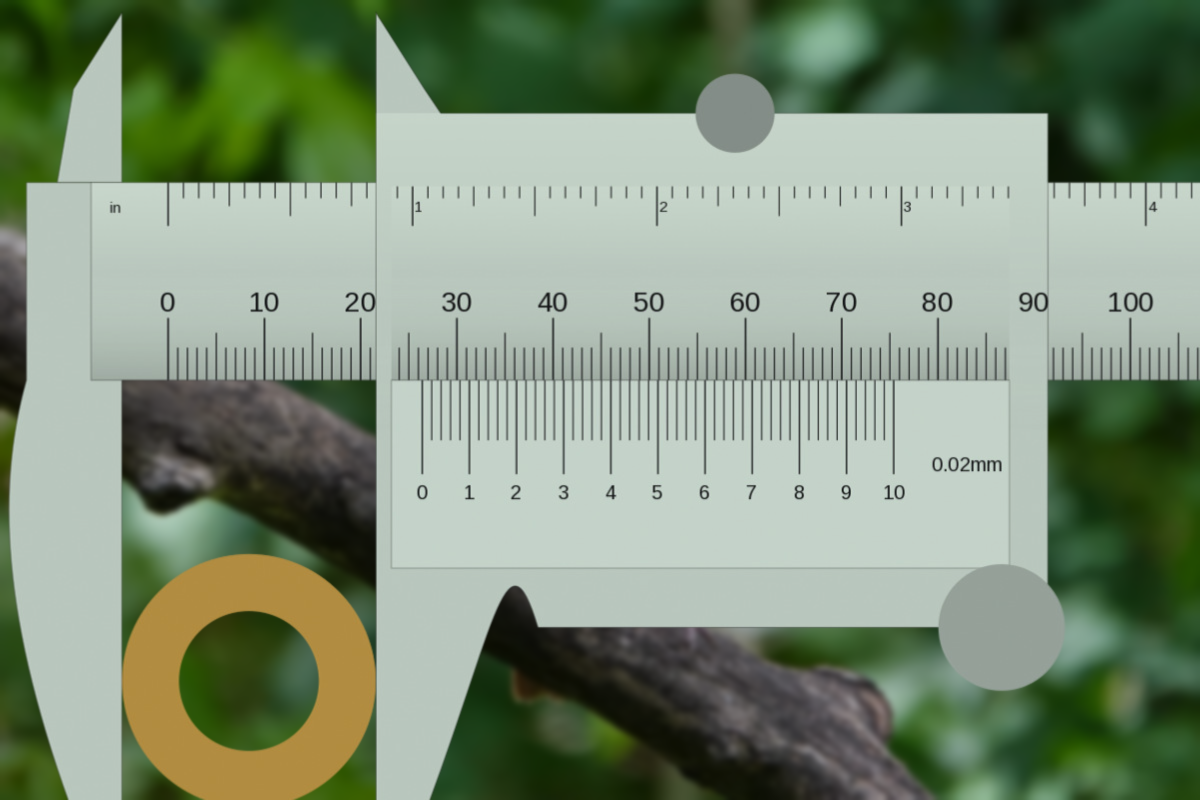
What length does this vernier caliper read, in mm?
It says 26.4 mm
